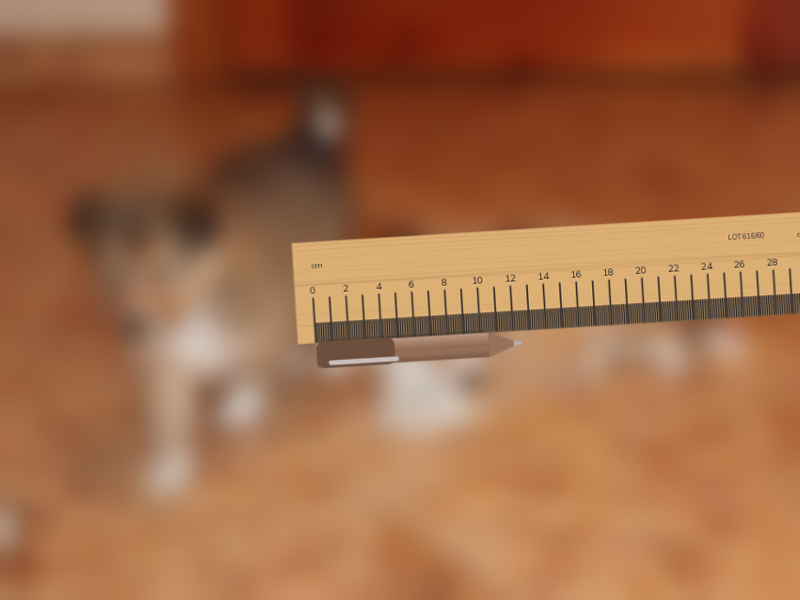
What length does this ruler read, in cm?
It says 12.5 cm
